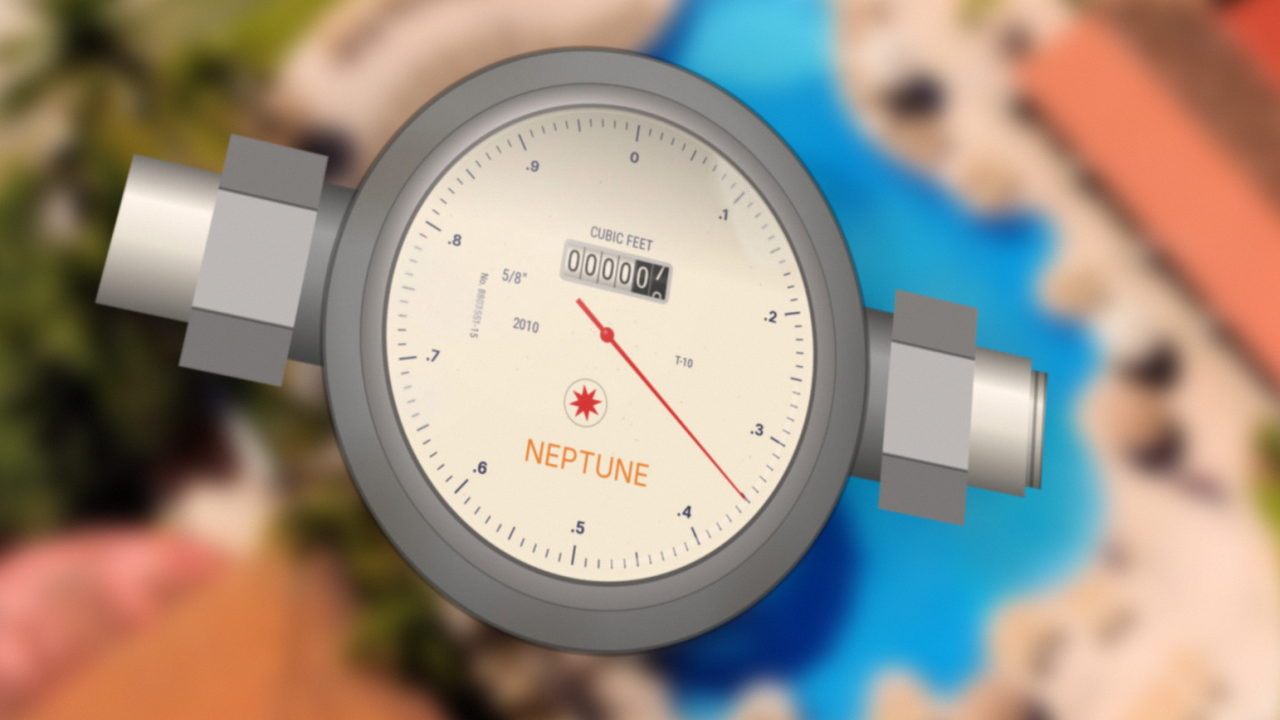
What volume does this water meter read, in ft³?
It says 7.35 ft³
